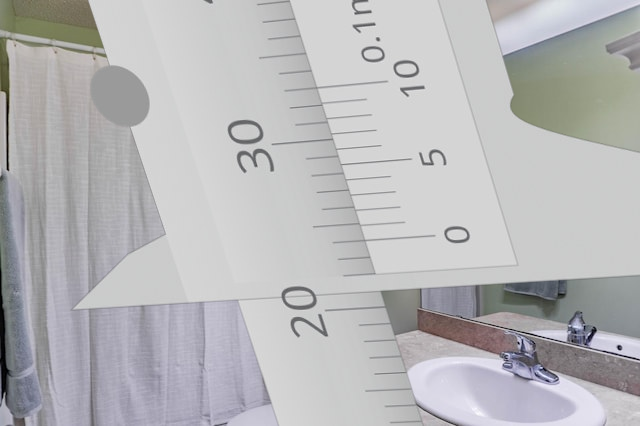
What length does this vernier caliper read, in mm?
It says 24.0 mm
